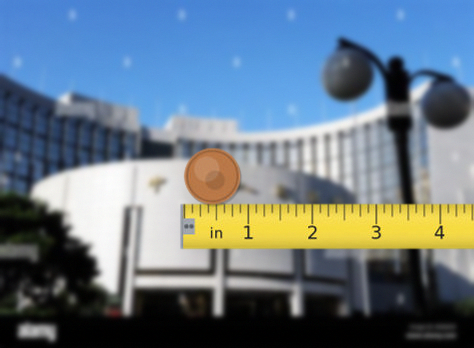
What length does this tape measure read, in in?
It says 0.875 in
